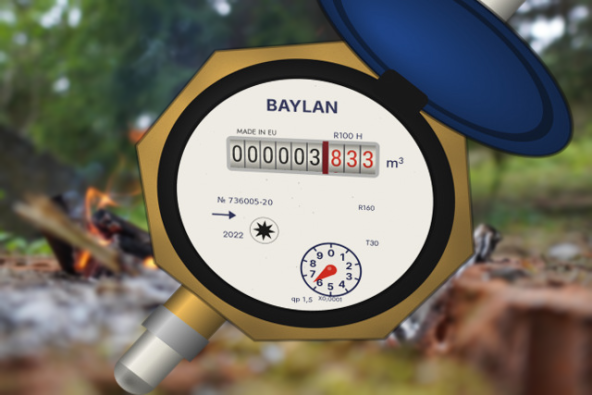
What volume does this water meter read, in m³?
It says 3.8336 m³
